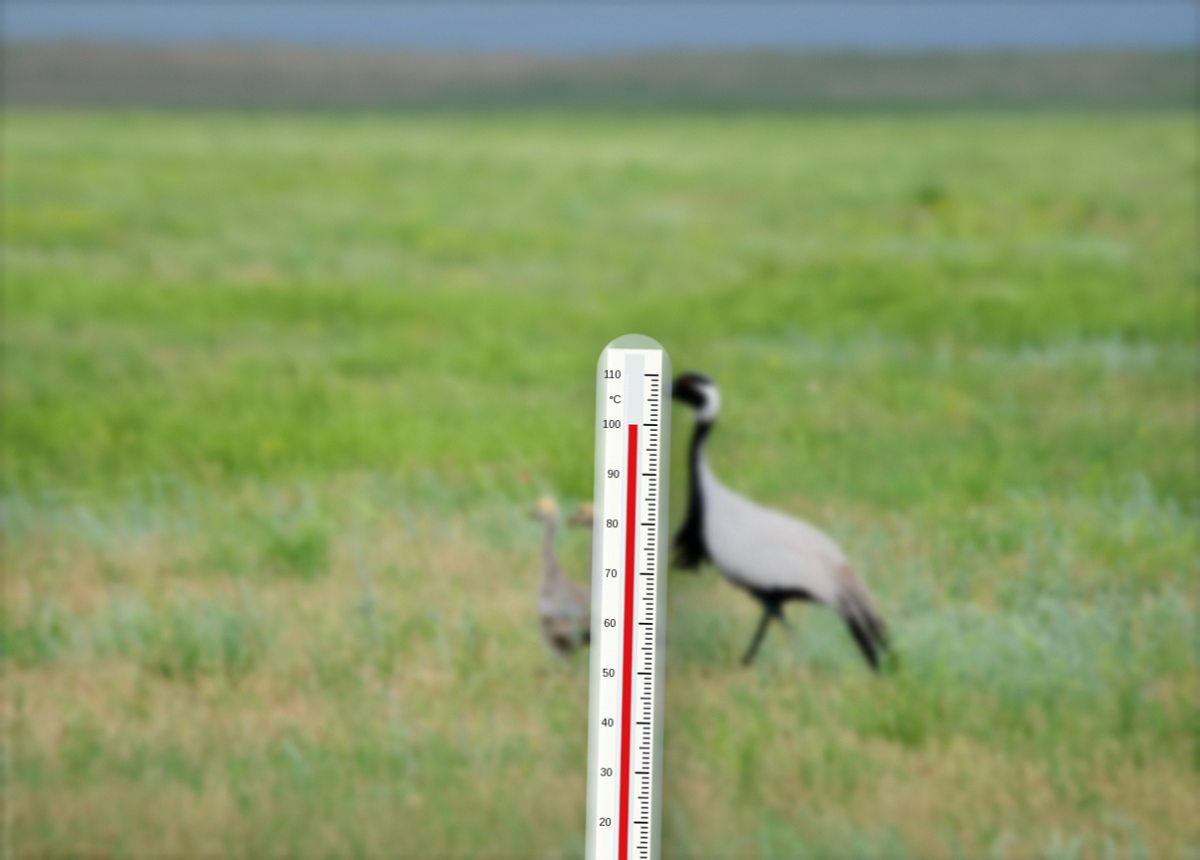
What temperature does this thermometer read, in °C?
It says 100 °C
